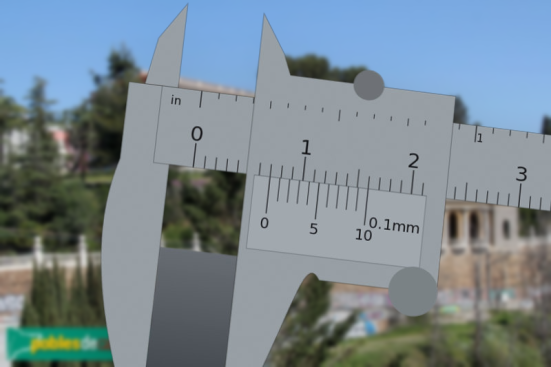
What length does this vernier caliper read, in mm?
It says 7.0 mm
